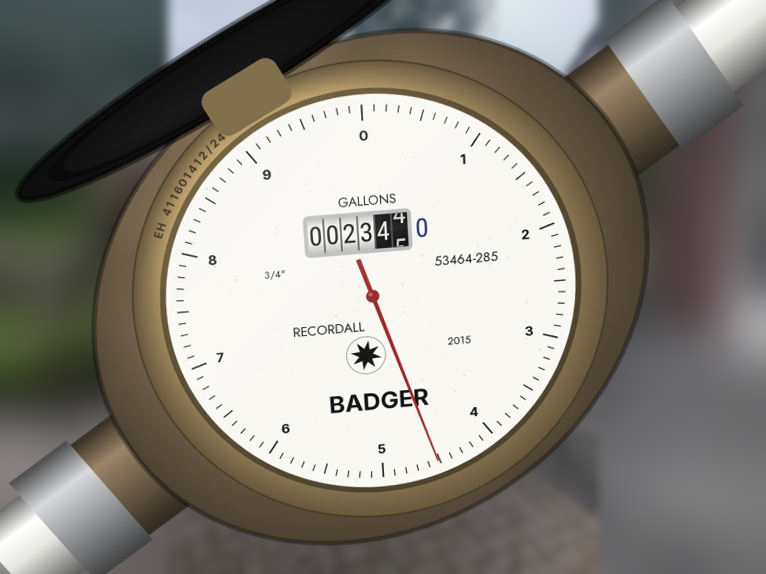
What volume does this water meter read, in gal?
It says 23444.5 gal
